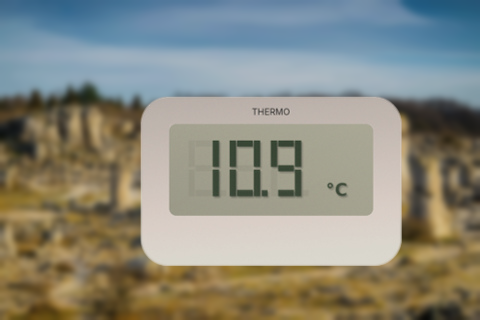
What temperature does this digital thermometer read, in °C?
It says 10.9 °C
